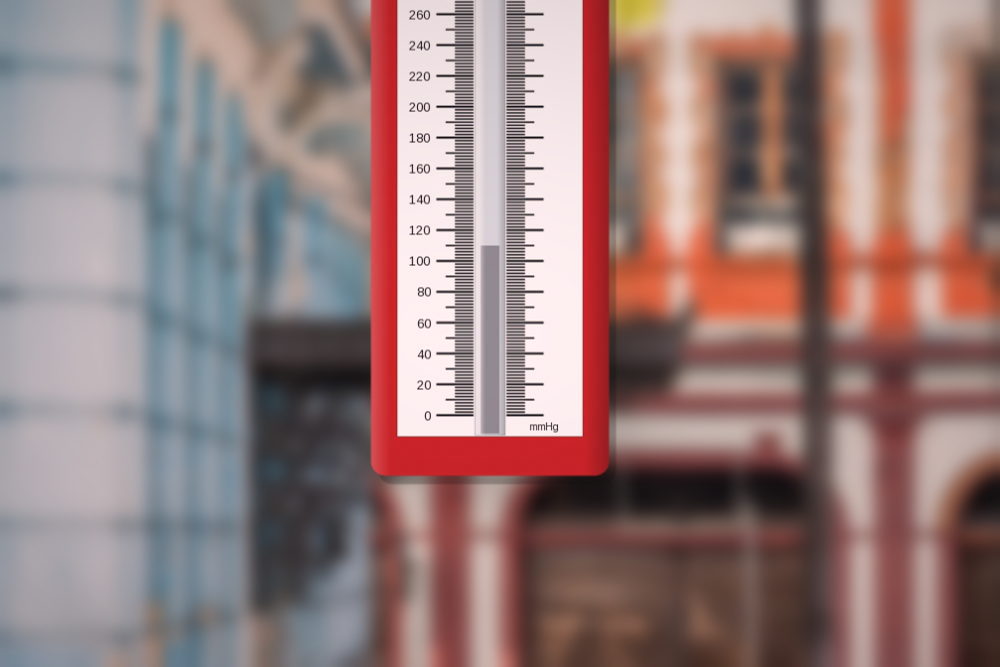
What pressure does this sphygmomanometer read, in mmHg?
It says 110 mmHg
